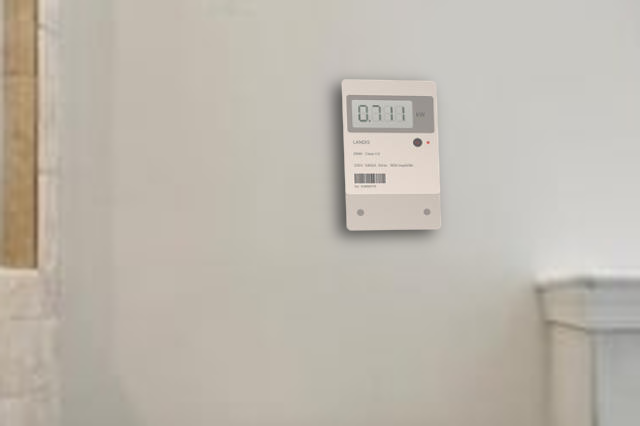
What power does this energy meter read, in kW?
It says 0.711 kW
